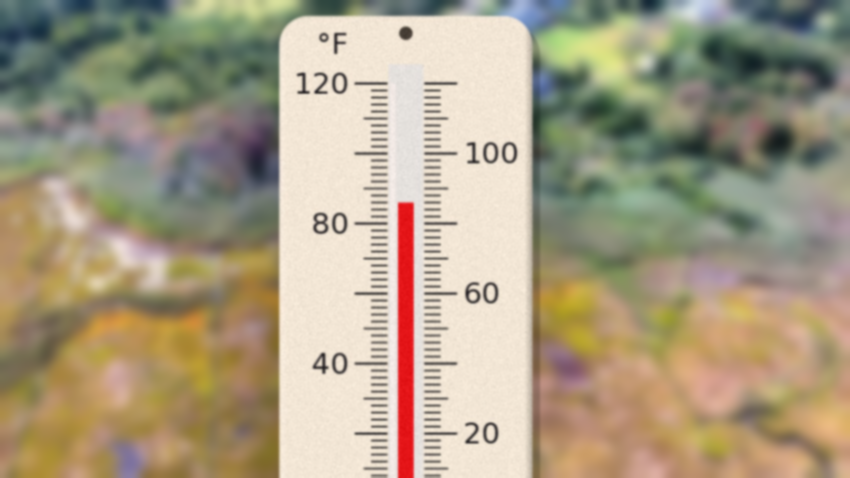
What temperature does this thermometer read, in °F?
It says 86 °F
